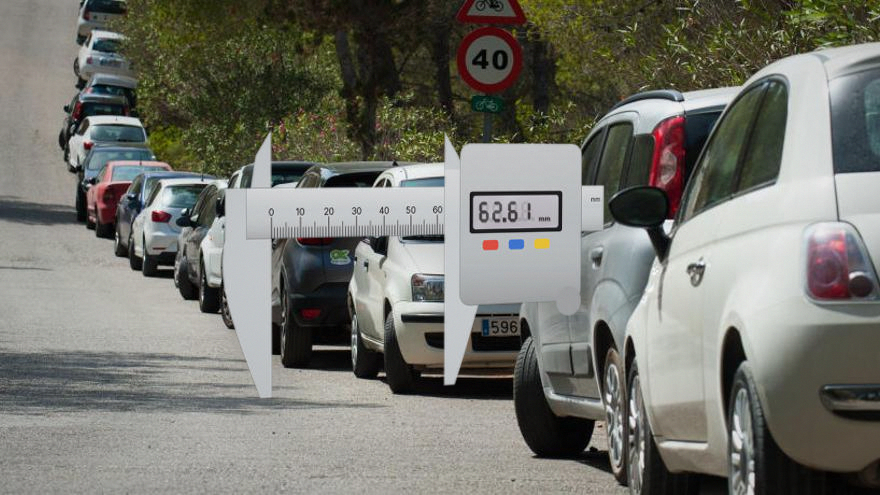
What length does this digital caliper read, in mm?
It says 62.61 mm
